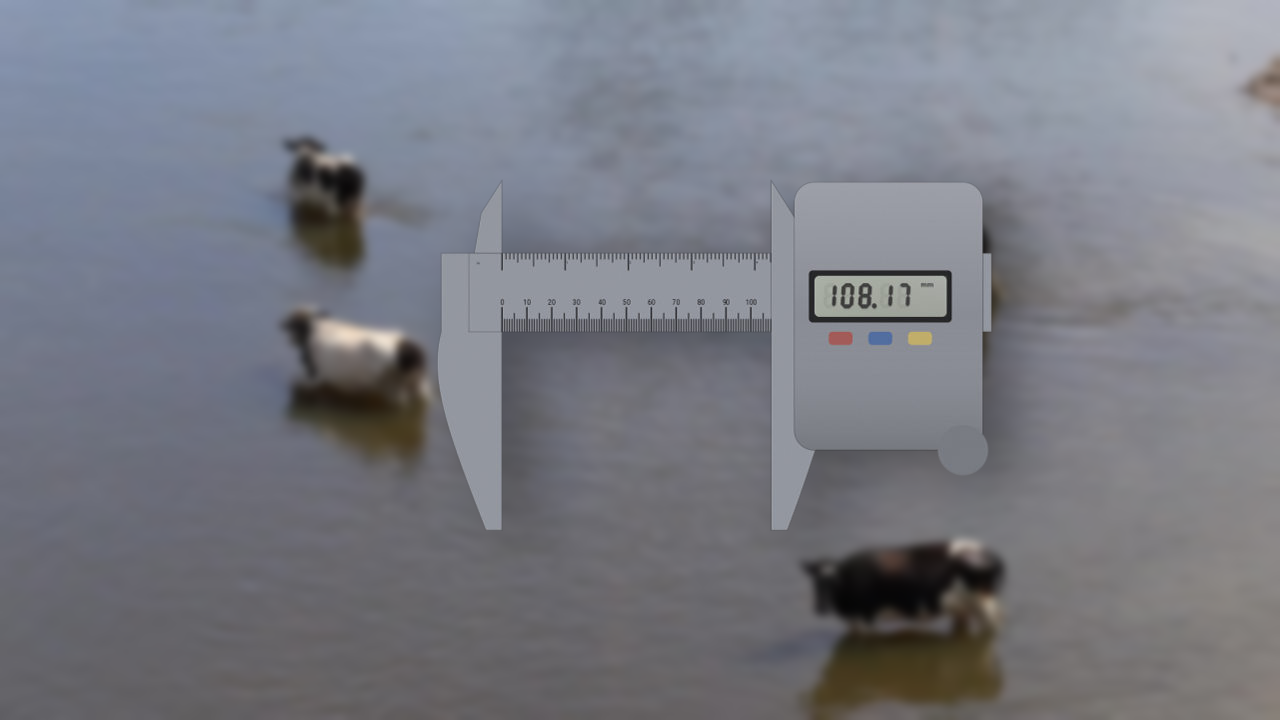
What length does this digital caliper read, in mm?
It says 108.17 mm
